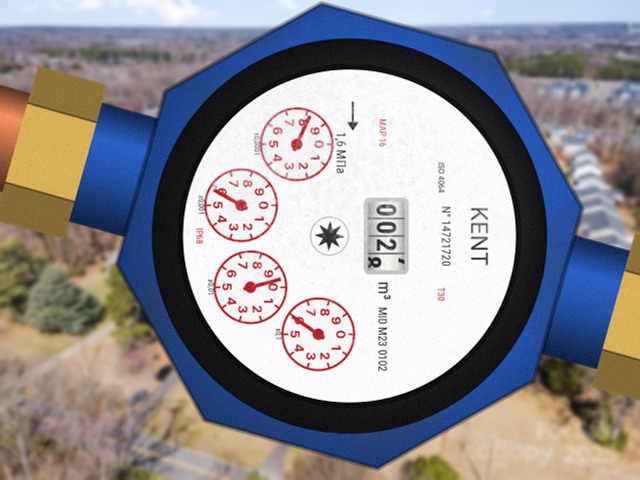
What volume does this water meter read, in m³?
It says 27.5958 m³
